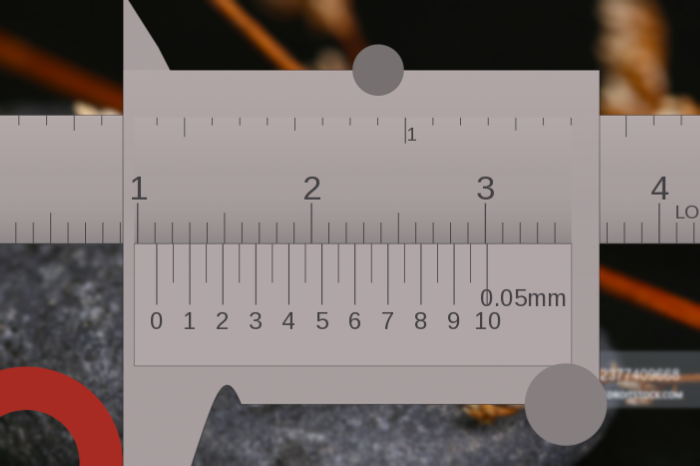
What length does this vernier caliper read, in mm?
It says 11.1 mm
